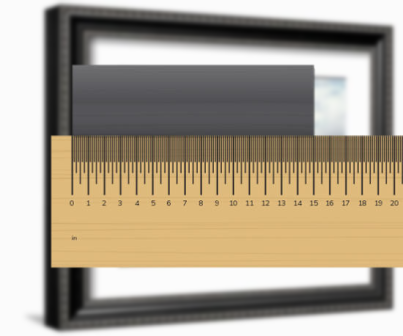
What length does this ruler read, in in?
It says 15 in
